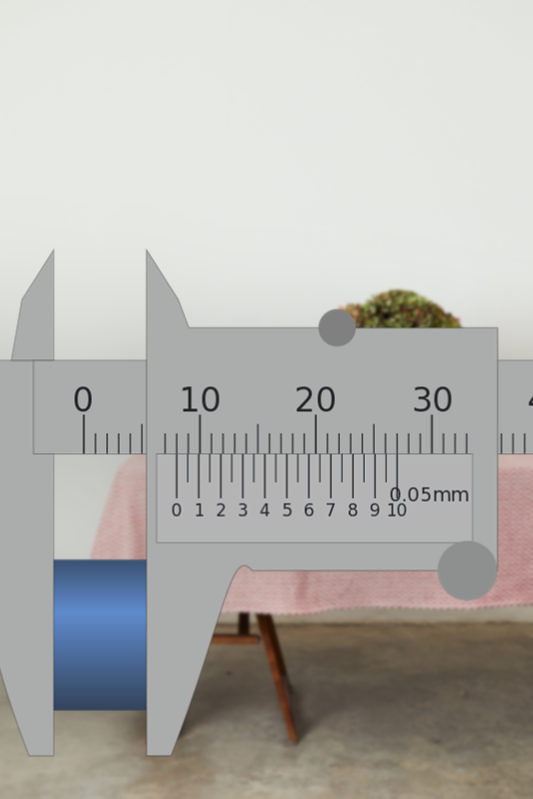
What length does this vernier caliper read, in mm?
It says 8.0 mm
